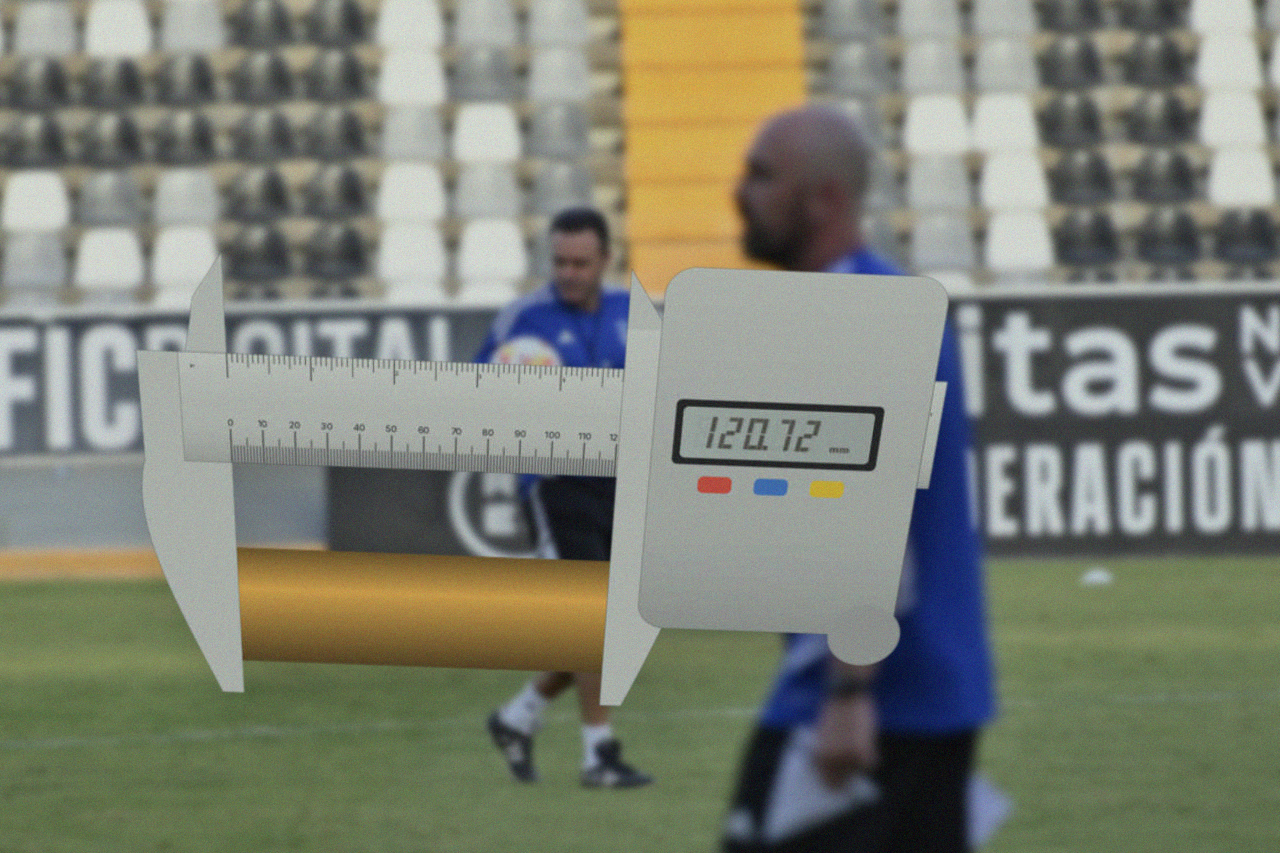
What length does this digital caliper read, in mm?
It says 120.72 mm
